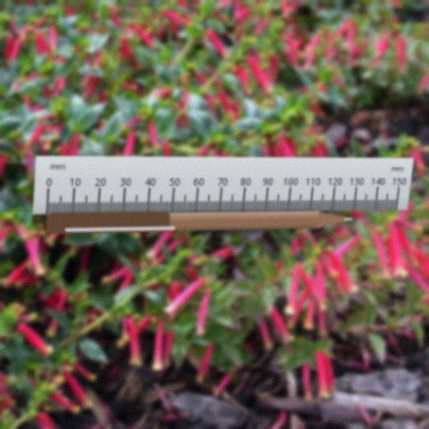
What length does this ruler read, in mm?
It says 130 mm
